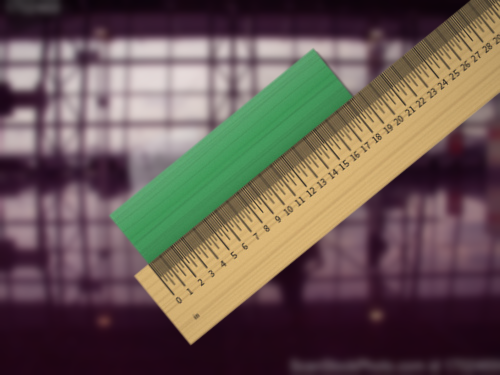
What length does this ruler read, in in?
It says 18.5 in
